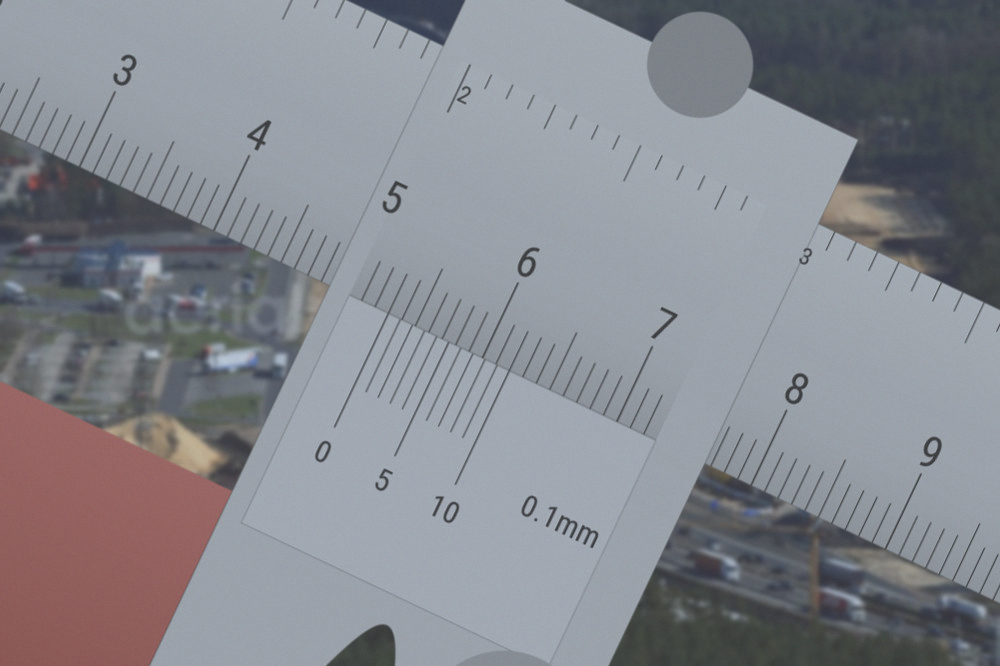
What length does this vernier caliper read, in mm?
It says 53.0 mm
